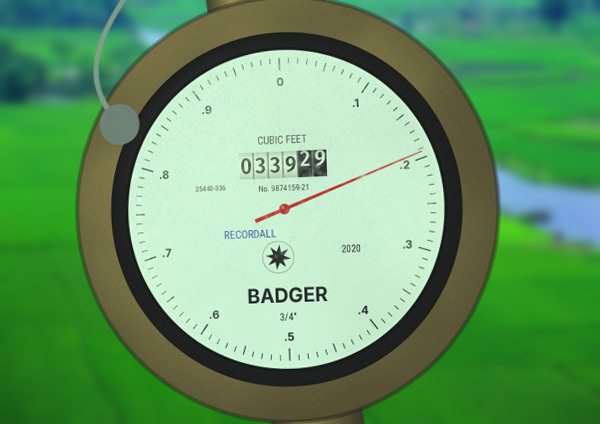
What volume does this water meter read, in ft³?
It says 33929.19 ft³
